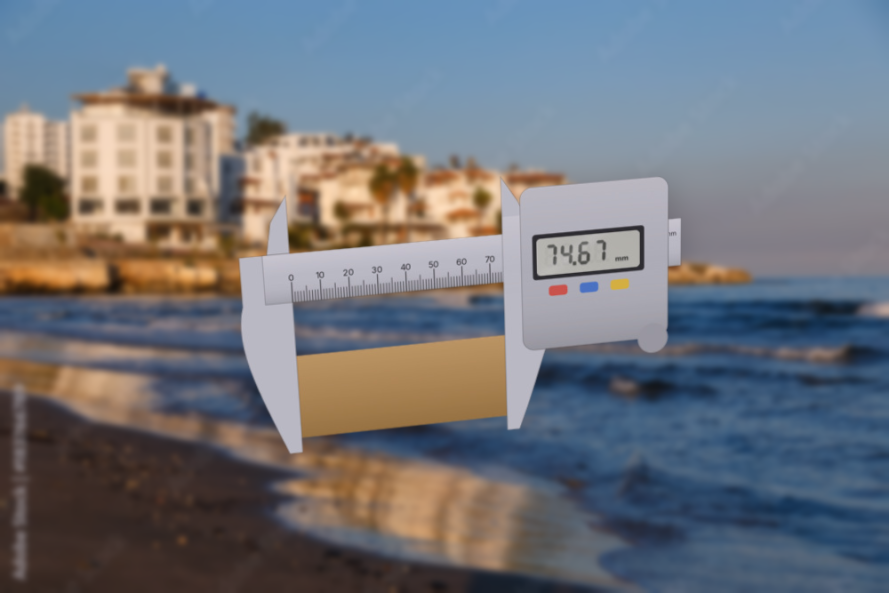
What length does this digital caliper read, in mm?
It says 74.67 mm
